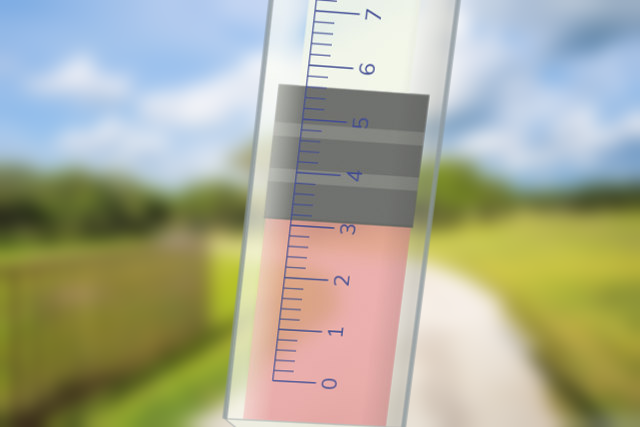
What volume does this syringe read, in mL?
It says 3.1 mL
